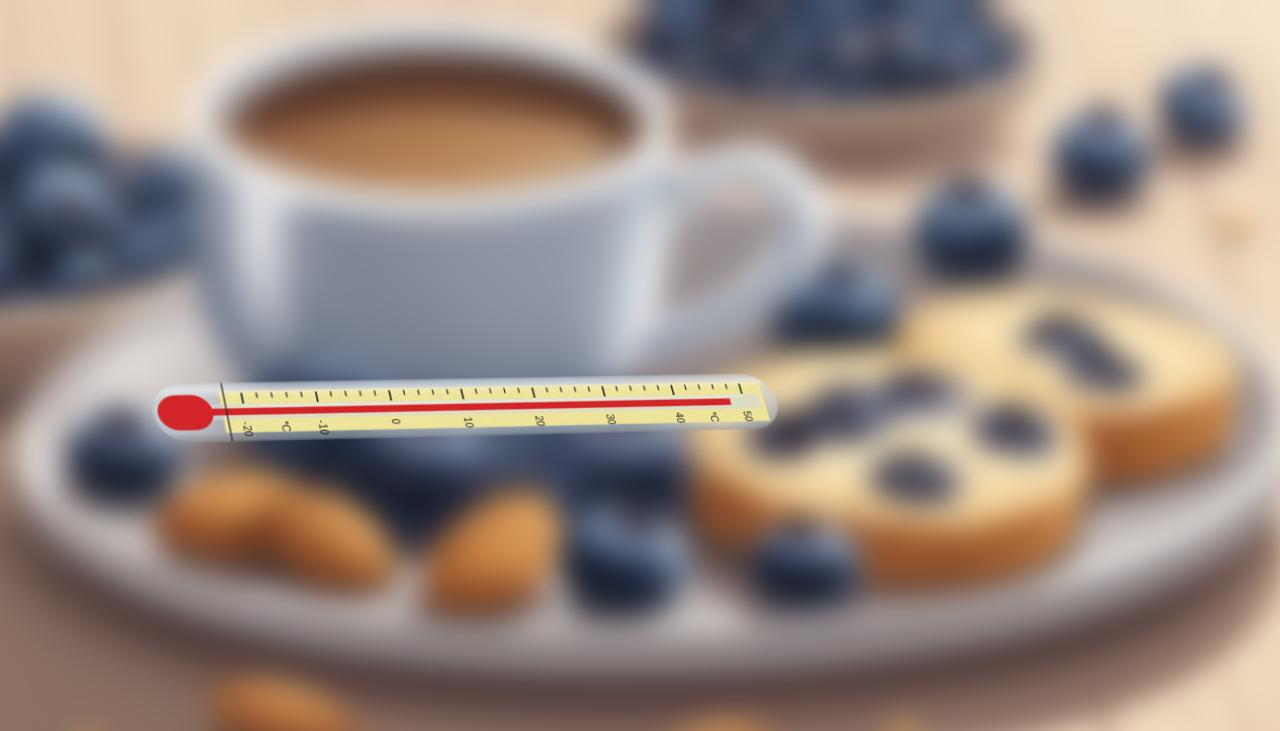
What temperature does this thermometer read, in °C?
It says 48 °C
